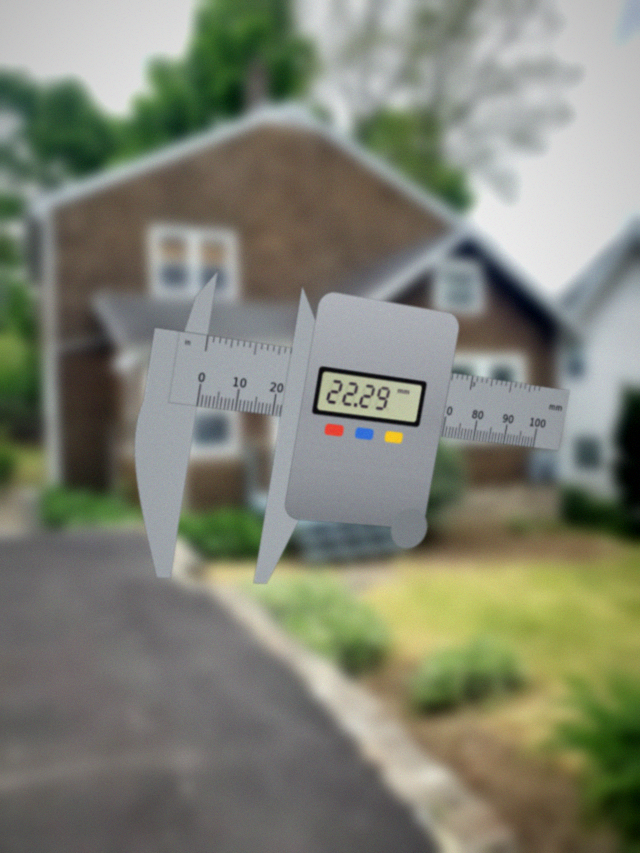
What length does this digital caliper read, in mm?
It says 22.29 mm
